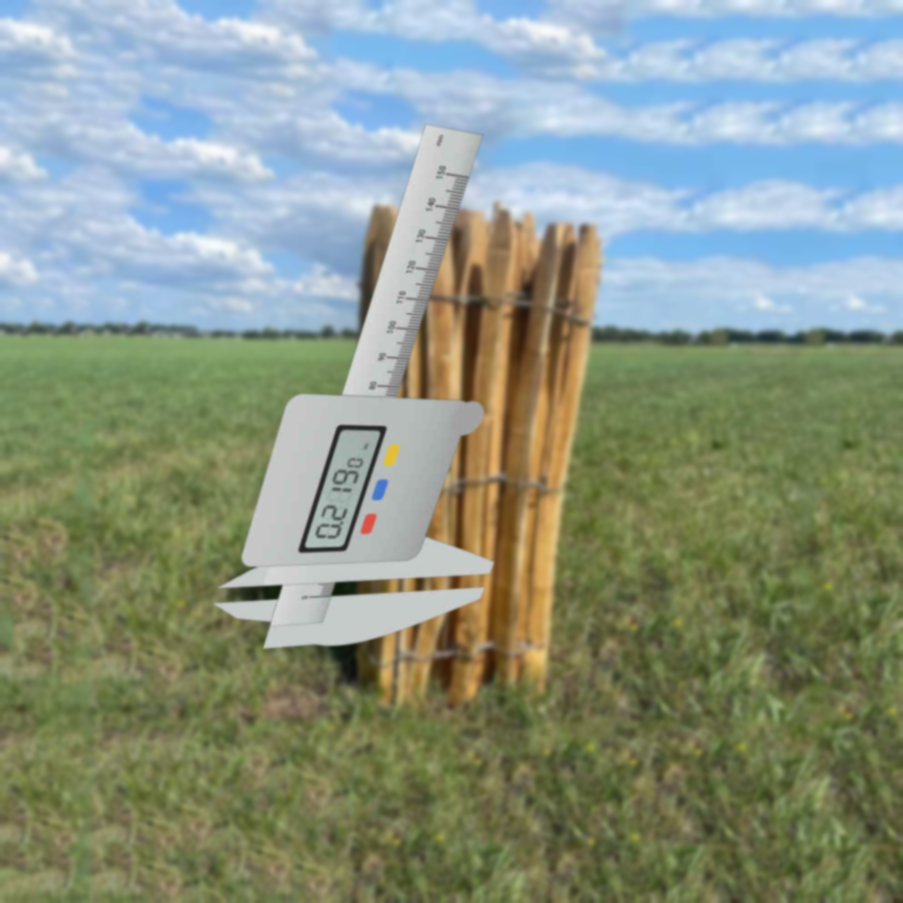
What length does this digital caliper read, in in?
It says 0.2190 in
